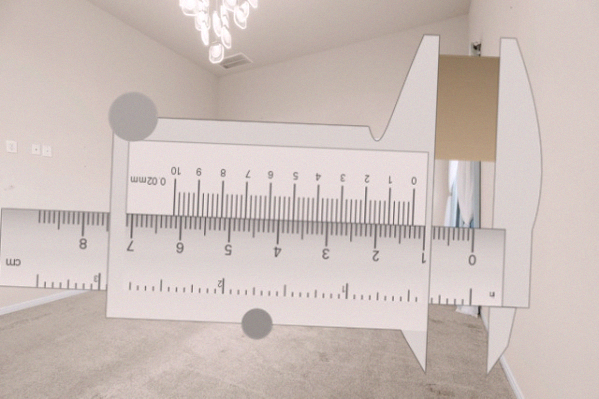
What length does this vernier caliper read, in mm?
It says 12.5 mm
